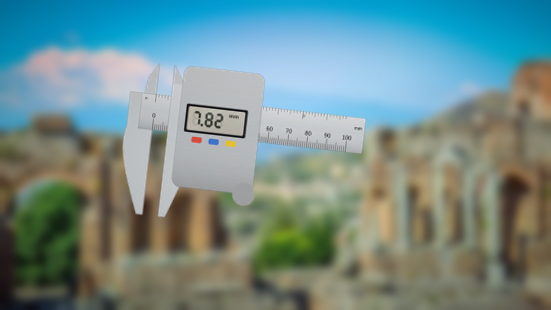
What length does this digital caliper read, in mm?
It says 7.82 mm
